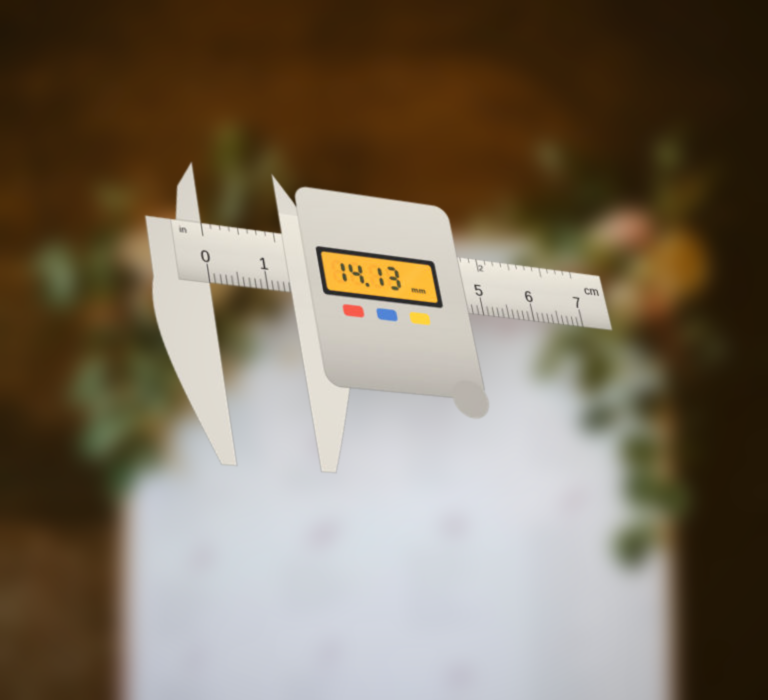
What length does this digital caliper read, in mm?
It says 14.13 mm
